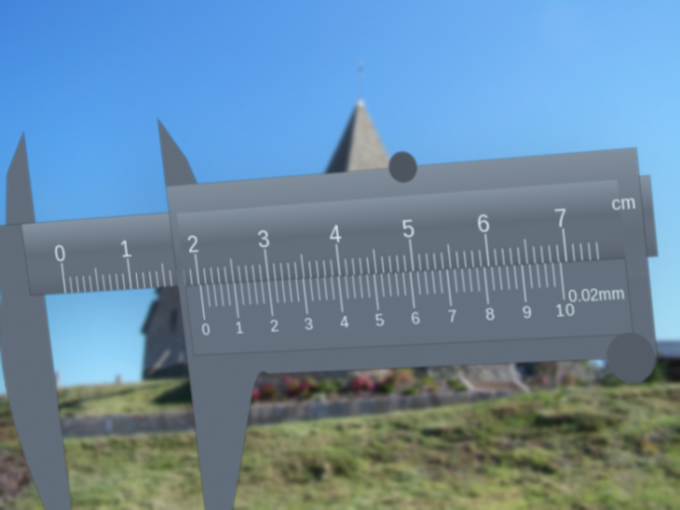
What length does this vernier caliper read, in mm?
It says 20.2 mm
